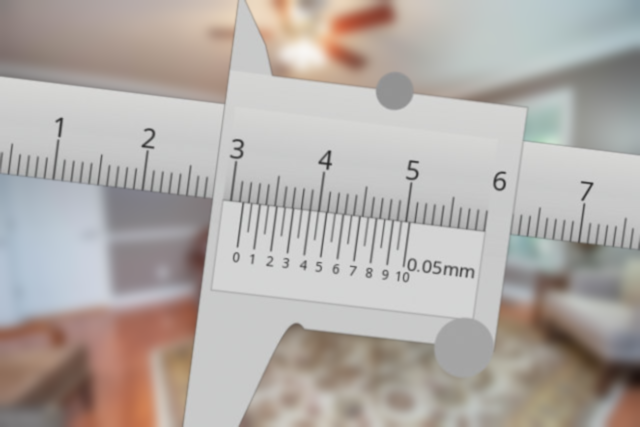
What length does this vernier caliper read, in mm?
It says 31.4 mm
